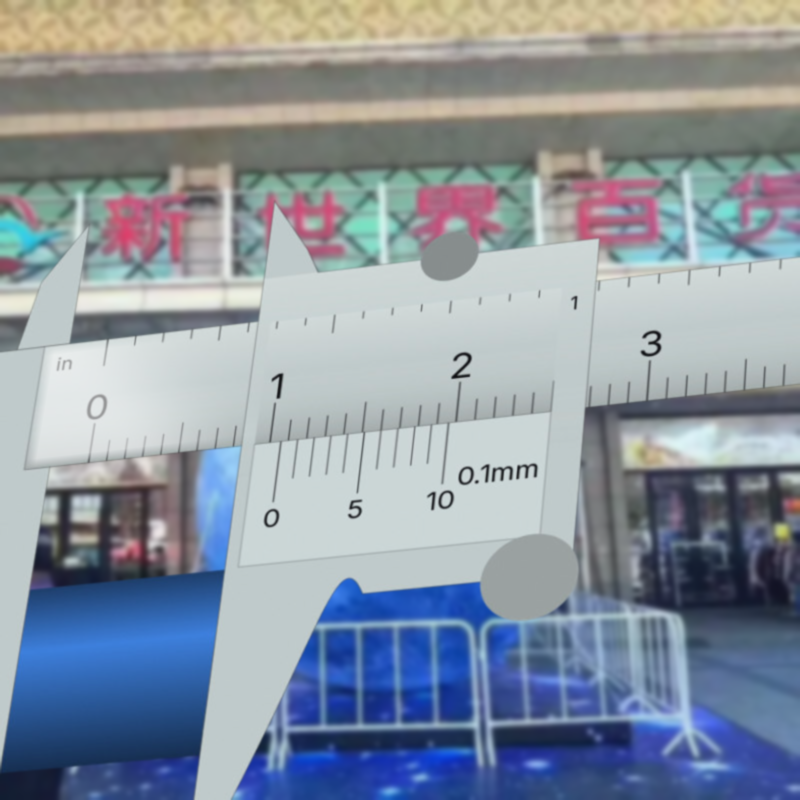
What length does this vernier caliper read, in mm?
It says 10.6 mm
